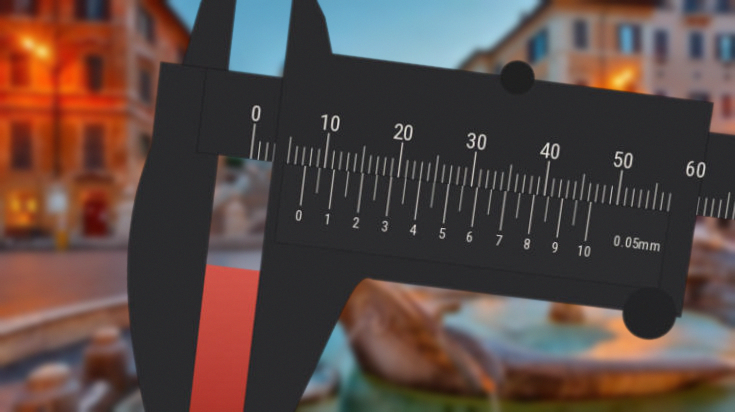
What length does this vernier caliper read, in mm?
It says 7.4 mm
